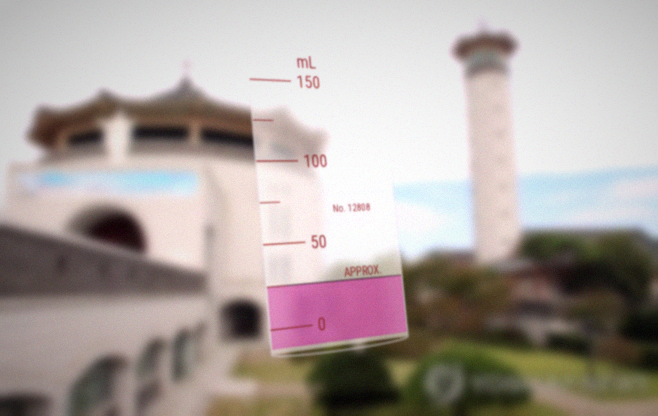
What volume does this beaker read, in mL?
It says 25 mL
